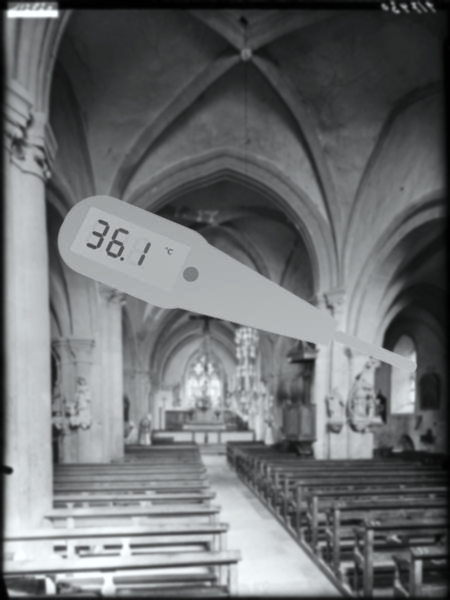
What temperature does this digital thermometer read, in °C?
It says 36.1 °C
